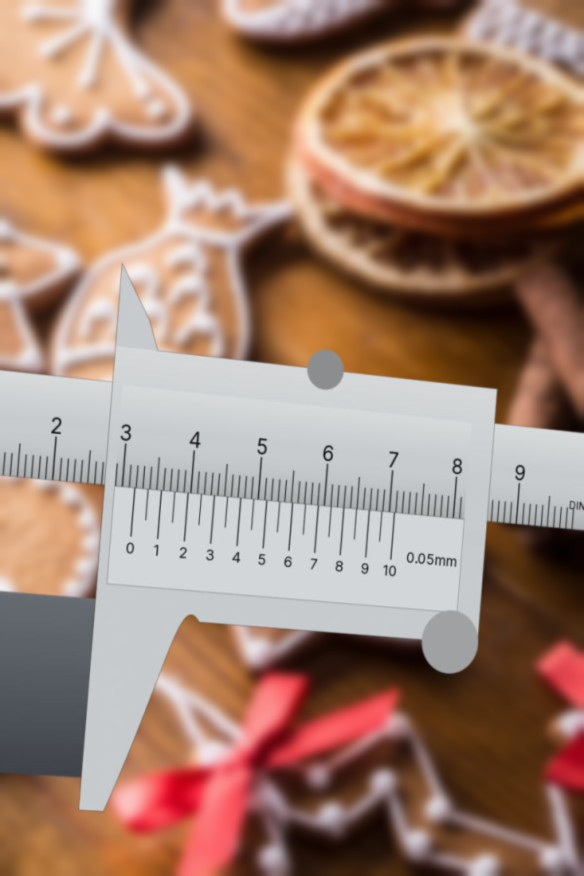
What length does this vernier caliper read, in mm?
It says 31.8 mm
